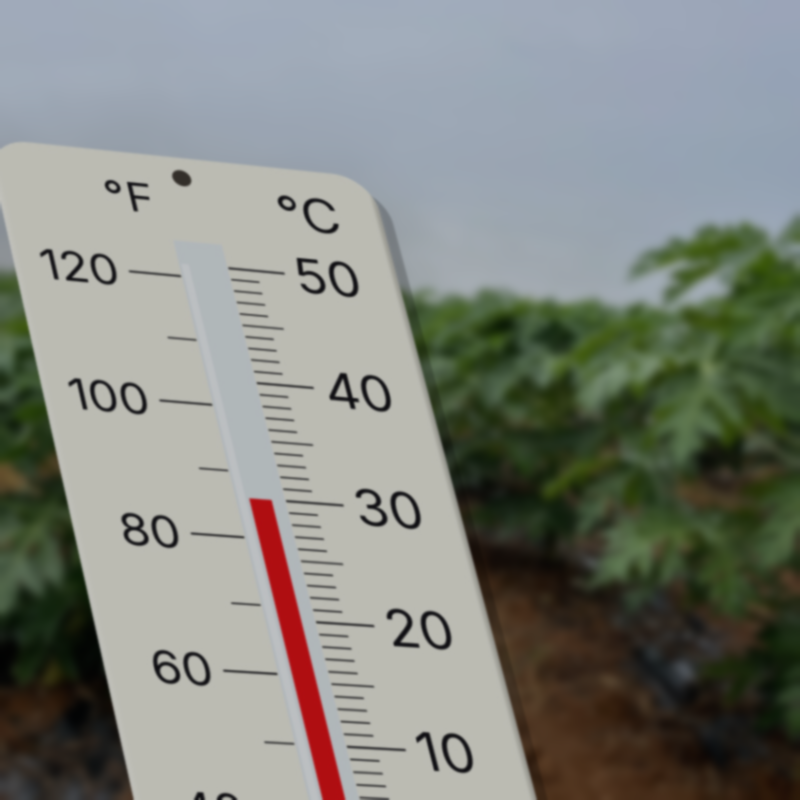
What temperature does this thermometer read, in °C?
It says 30 °C
